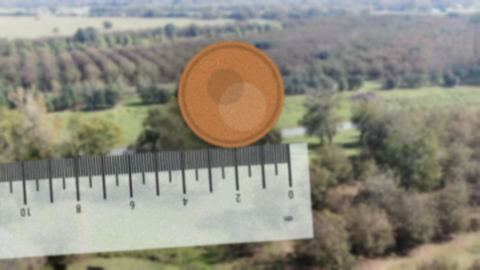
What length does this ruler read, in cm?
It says 4 cm
